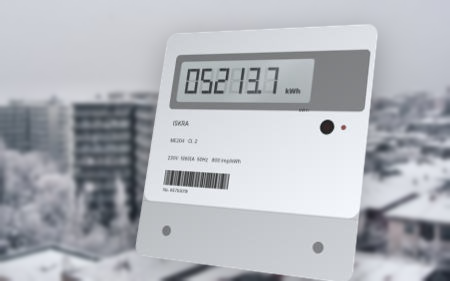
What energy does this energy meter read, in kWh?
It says 5213.7 kWh
